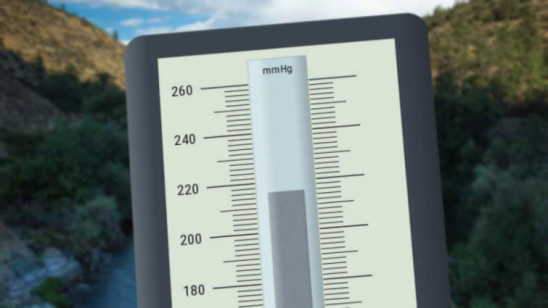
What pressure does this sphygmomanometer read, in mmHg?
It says 216 mmHg
